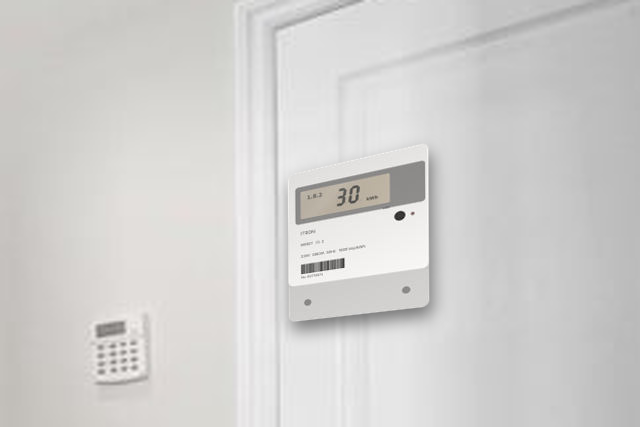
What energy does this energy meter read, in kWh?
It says 30 kWh
